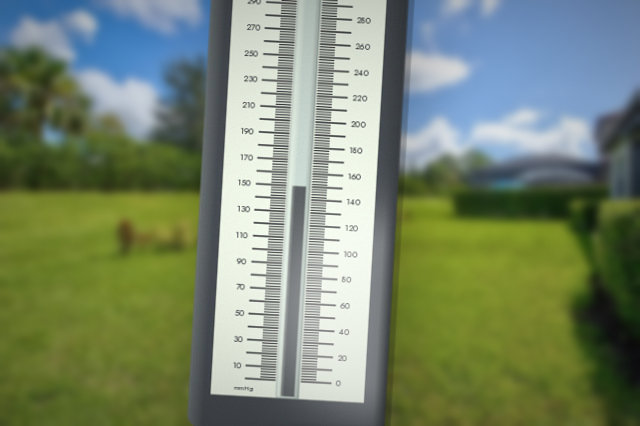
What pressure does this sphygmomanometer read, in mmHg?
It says 150 mmHg
